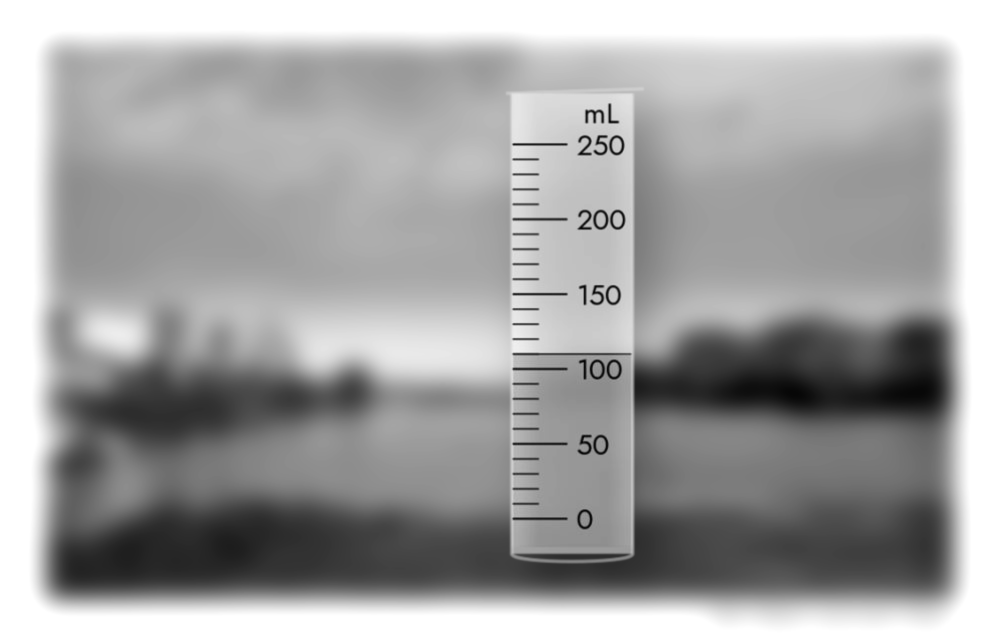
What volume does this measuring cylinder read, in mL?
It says 110 mL
